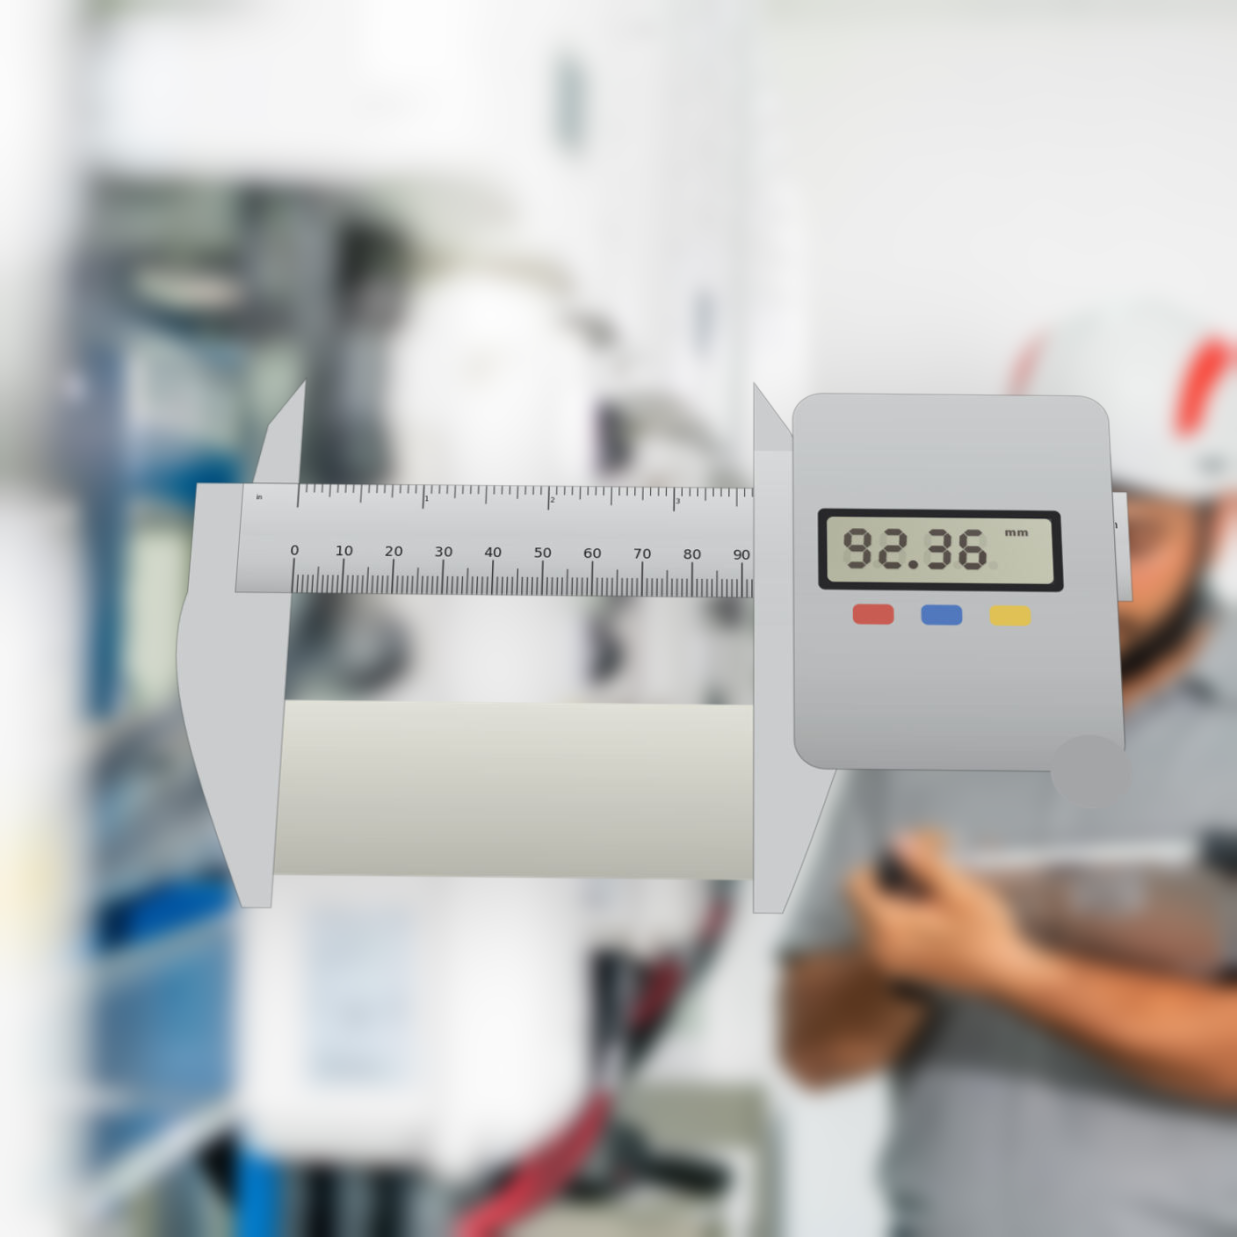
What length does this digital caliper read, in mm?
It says 92.36 mm
